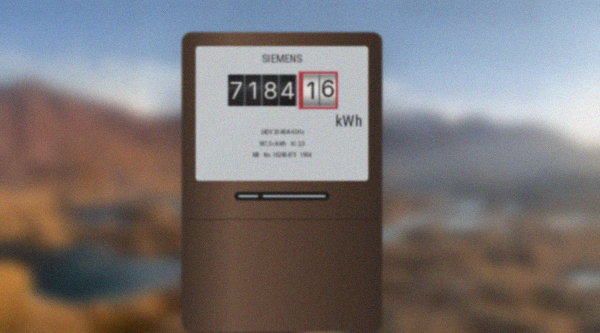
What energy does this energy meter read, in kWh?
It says 7184.16 kWh
